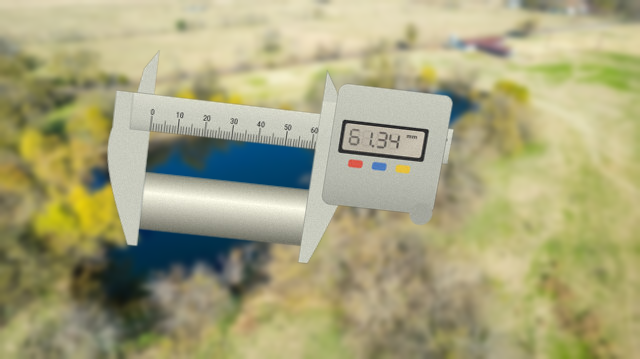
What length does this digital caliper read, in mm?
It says 61.34 mm
